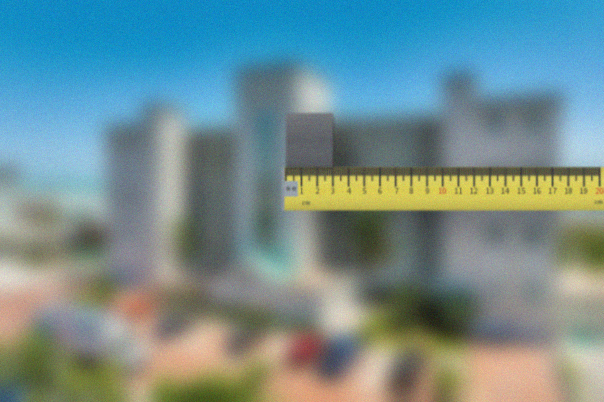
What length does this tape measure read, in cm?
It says 3 cm
